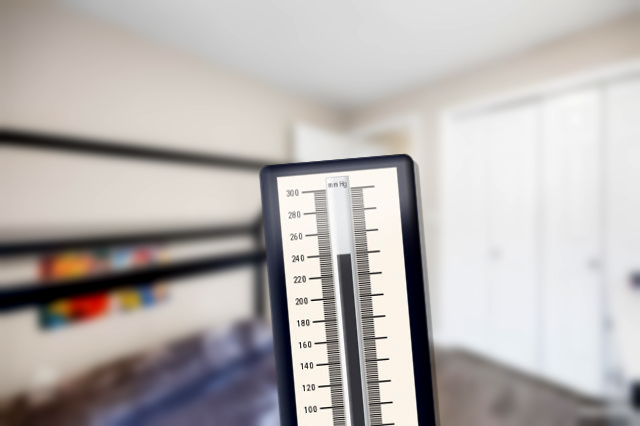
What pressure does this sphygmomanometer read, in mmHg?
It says 240 mmHg
